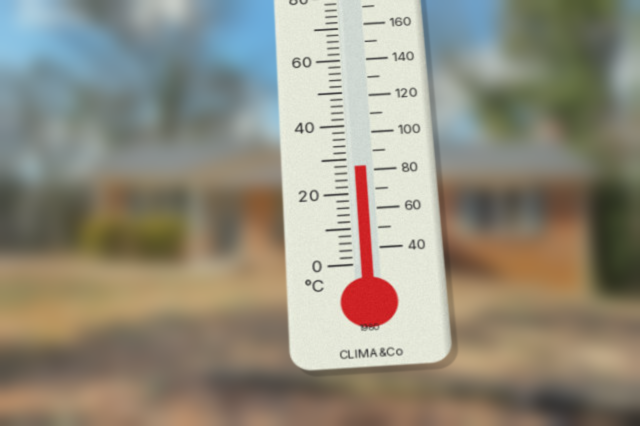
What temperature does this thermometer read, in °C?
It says 28 °C
